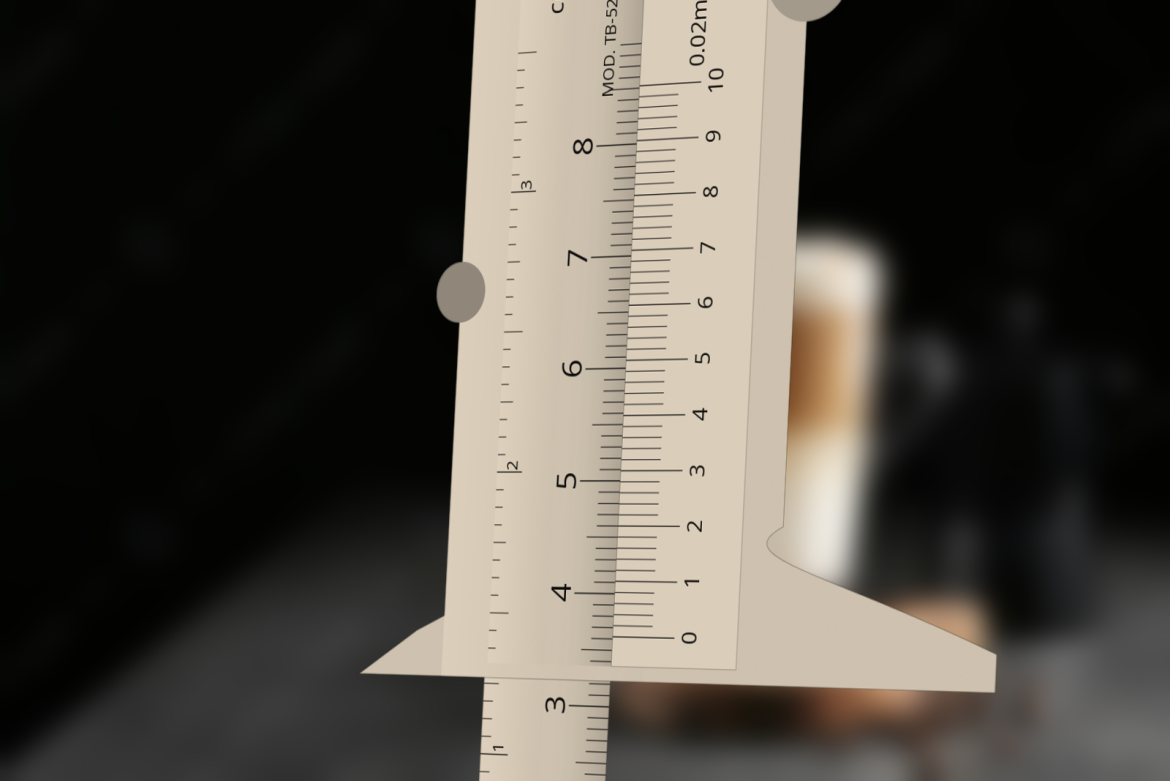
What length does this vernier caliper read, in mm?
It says 36.2 mm
